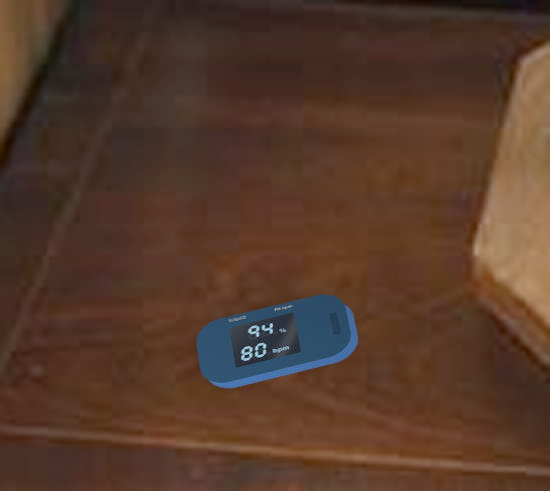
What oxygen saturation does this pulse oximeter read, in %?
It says 94 %
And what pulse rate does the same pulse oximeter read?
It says 80 bpm
